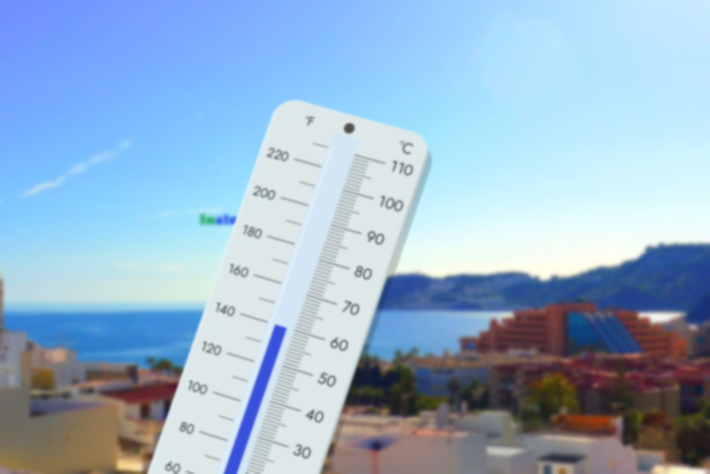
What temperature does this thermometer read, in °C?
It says 60 °C
